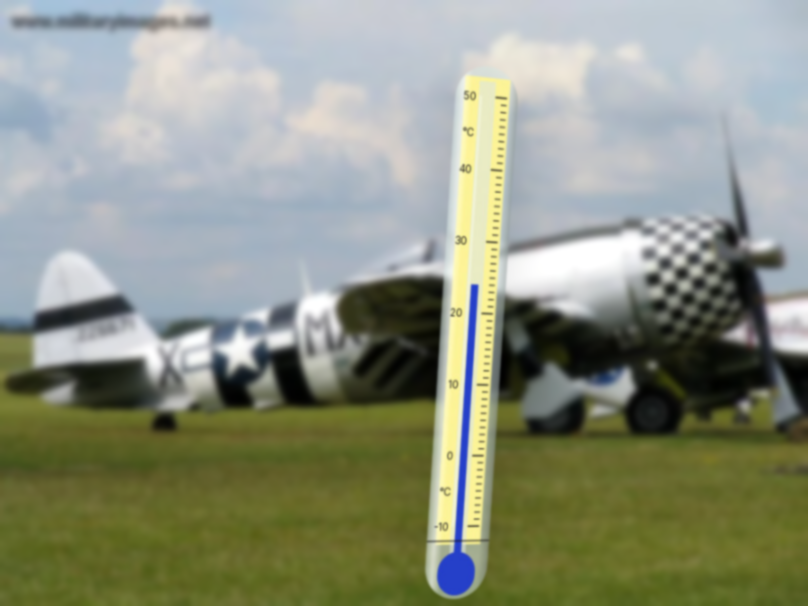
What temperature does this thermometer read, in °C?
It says 24 °C
